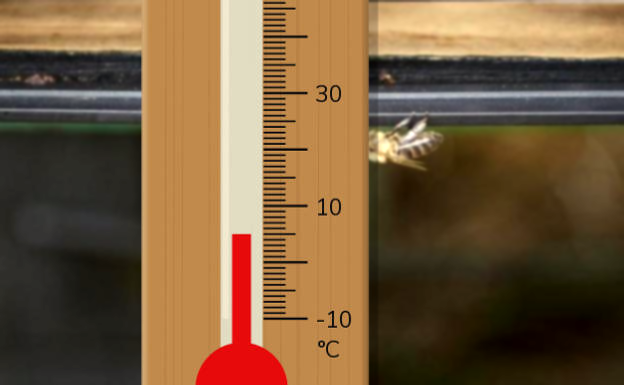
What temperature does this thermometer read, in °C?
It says 5 °C
